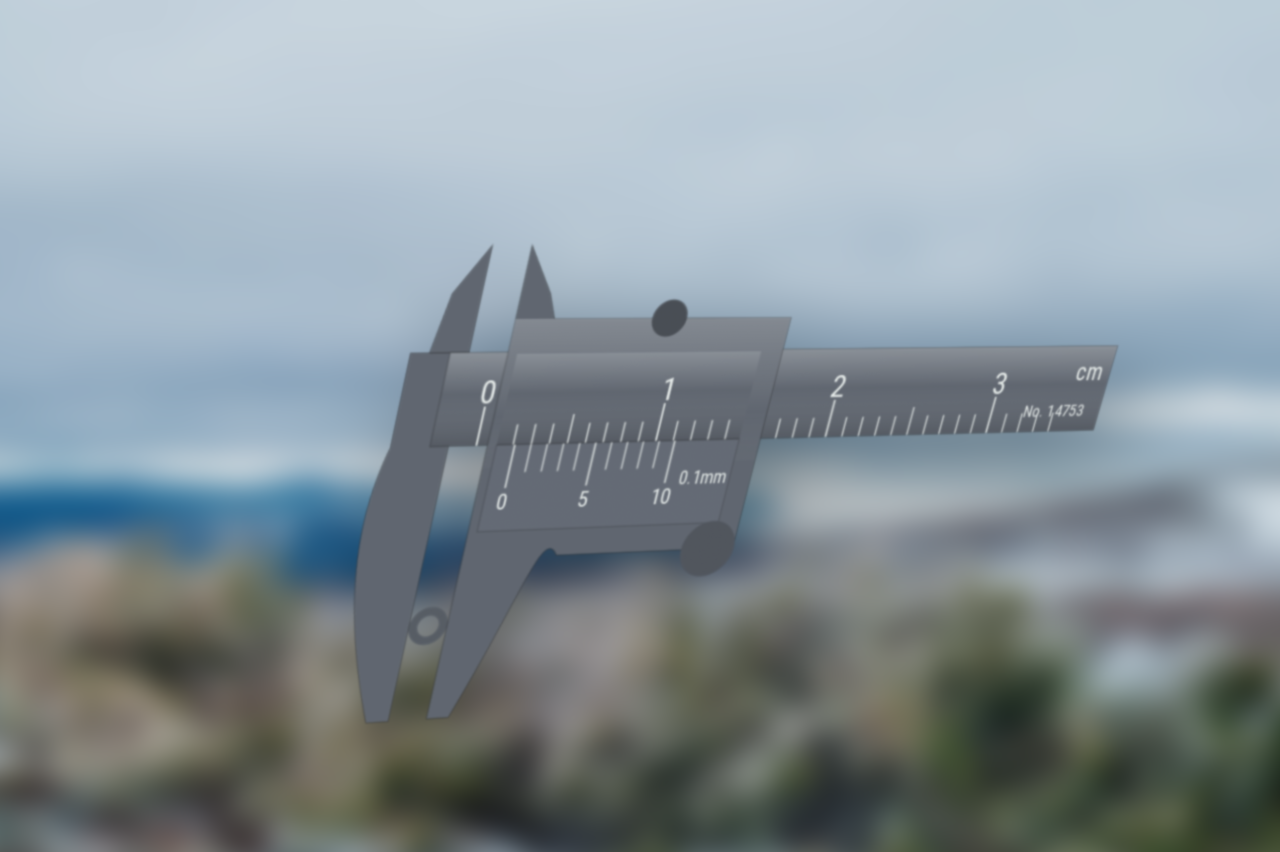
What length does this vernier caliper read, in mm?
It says 2.1 mm
